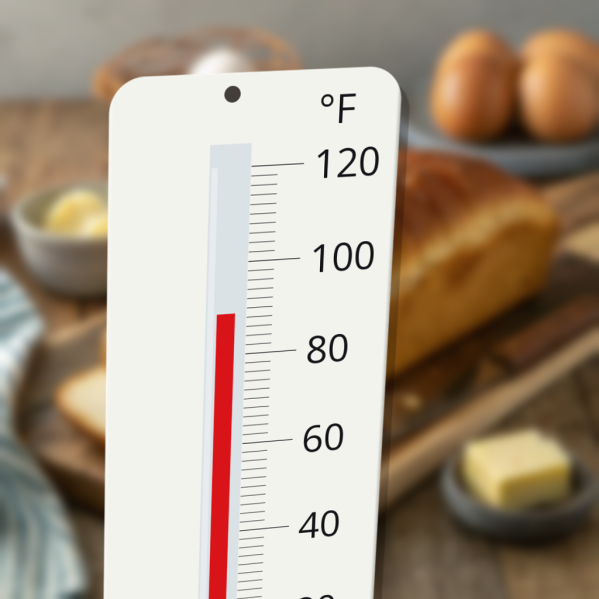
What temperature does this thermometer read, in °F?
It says 89 °F
